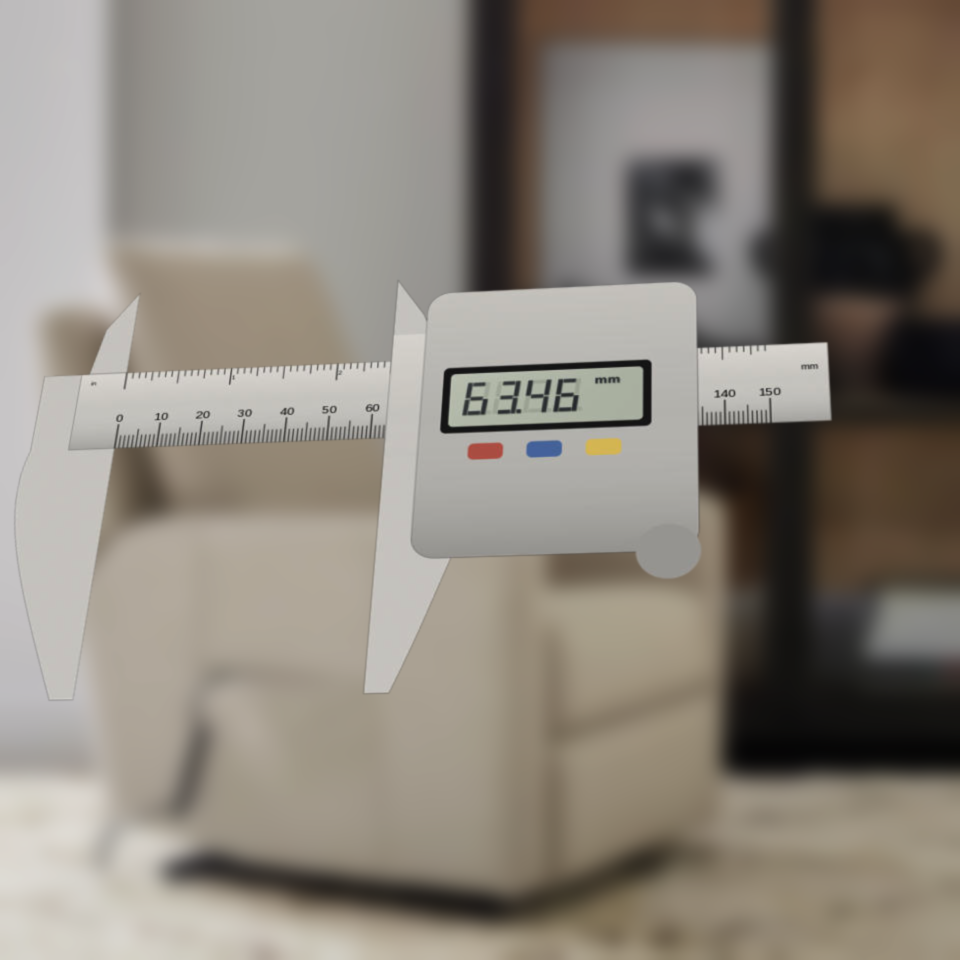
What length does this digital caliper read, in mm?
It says 63.46 mm
